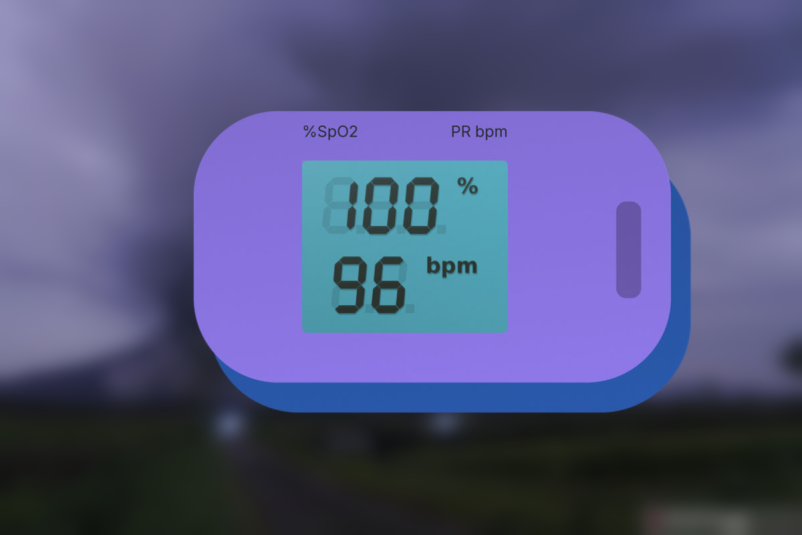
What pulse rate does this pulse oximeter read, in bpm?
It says 96 bpm
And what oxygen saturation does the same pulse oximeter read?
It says 100 %
